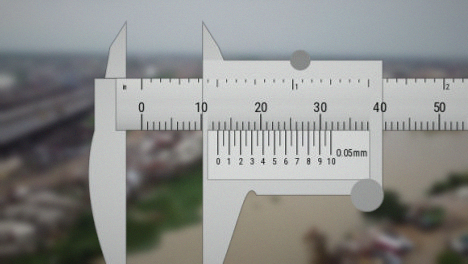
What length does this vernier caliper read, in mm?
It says 12.8 mm
